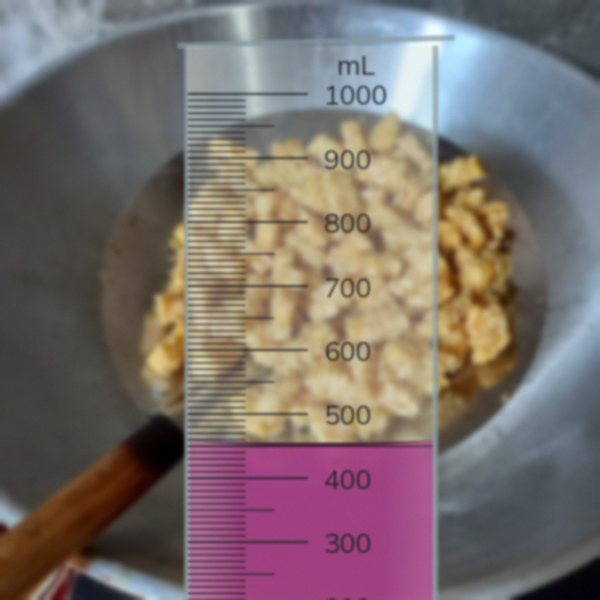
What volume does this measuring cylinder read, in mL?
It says 450 mL
